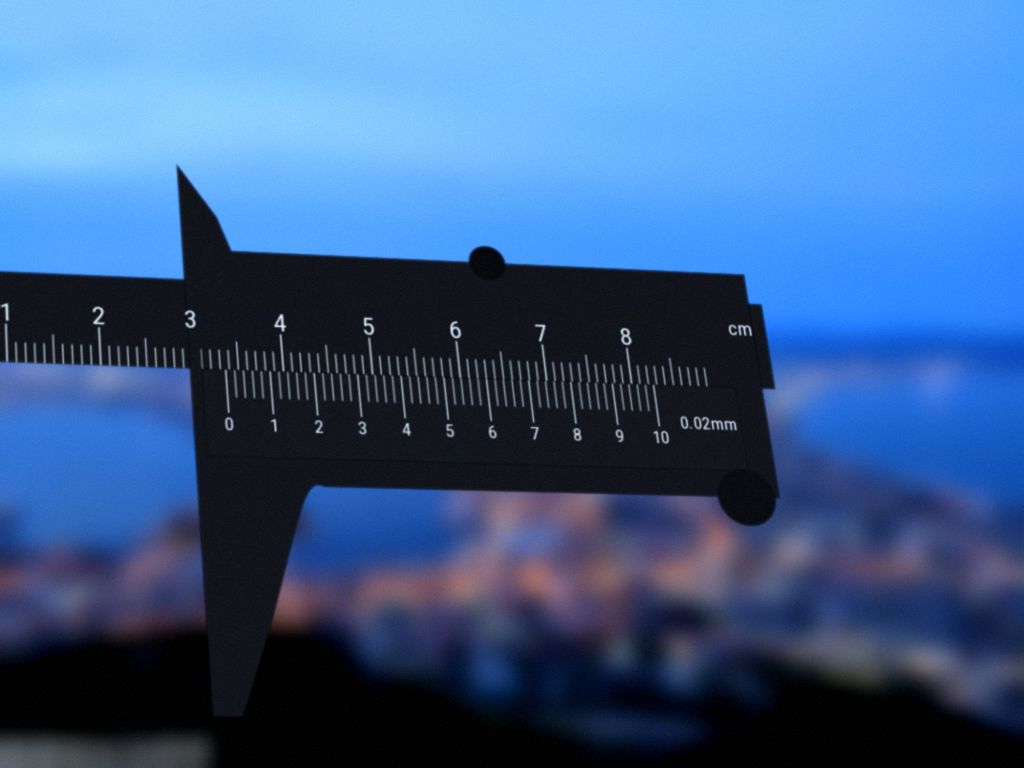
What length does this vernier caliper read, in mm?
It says 33.6 mm
